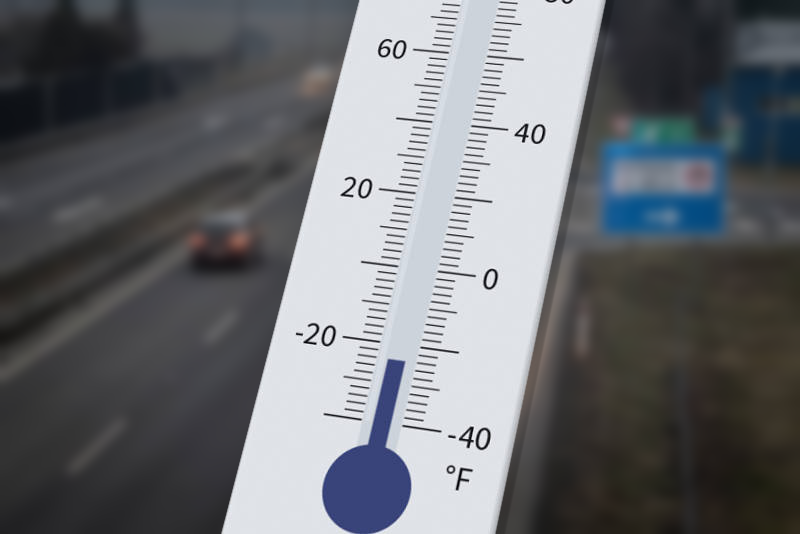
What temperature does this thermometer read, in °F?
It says -24 °F
